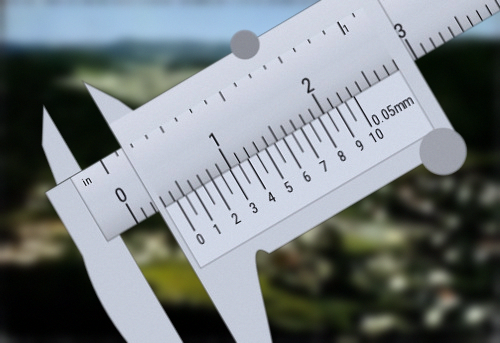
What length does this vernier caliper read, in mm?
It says 4.2 mm
